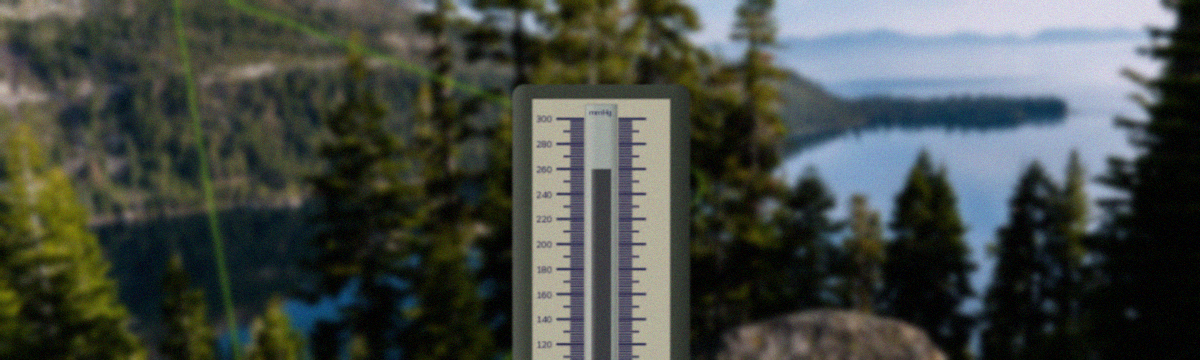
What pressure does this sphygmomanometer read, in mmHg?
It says 260 mmHg
